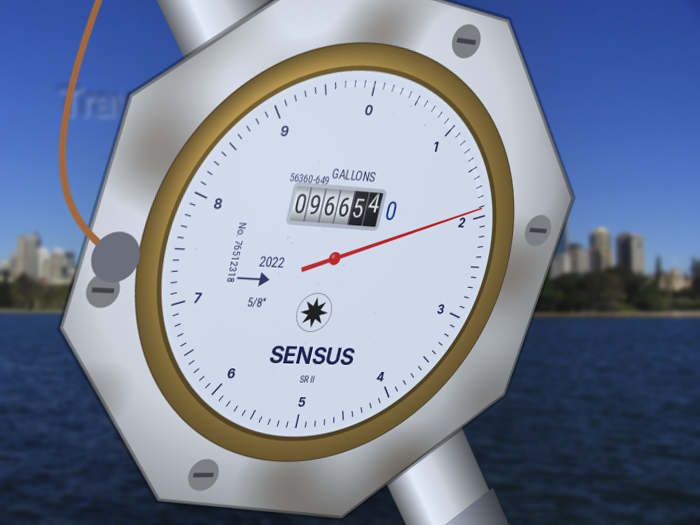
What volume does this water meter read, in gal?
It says 966541.9 gal
